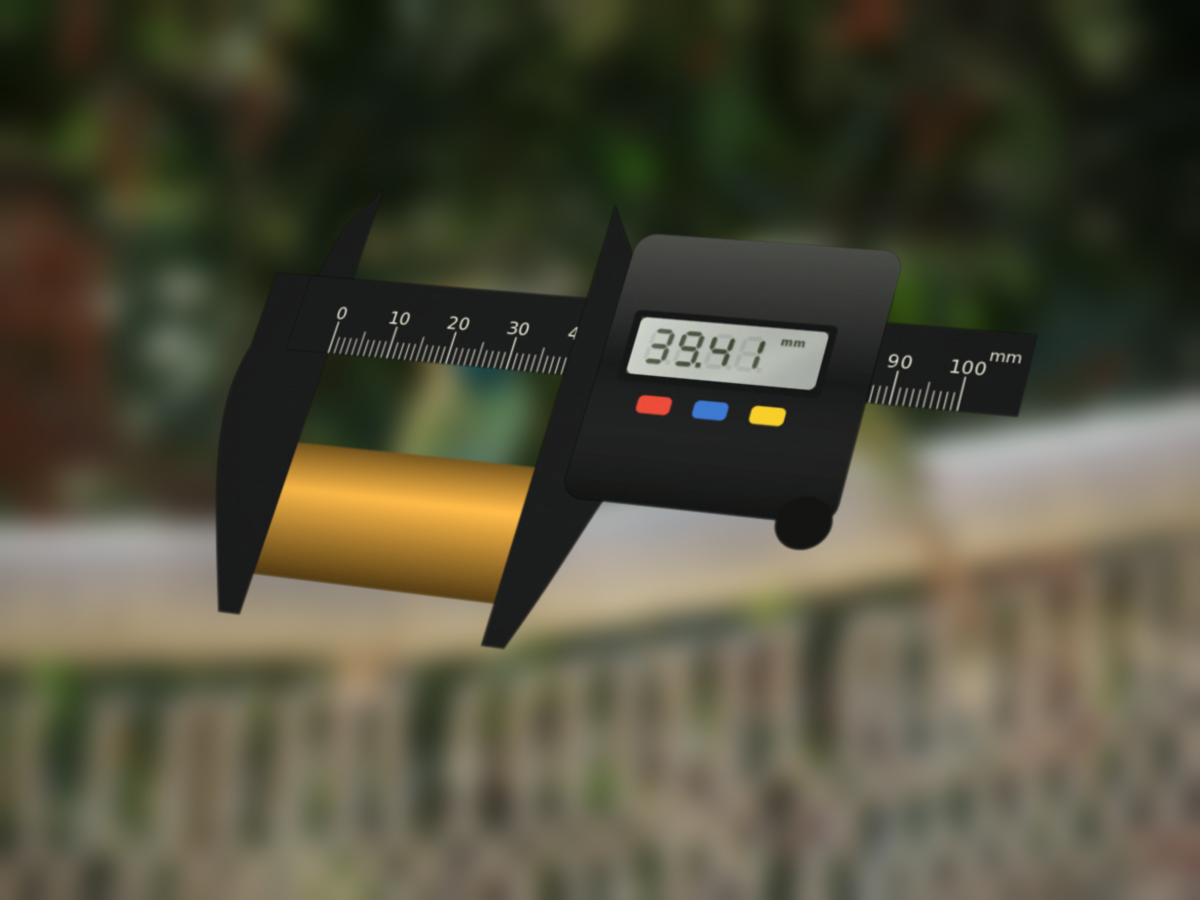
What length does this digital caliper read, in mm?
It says 39.41 mm
